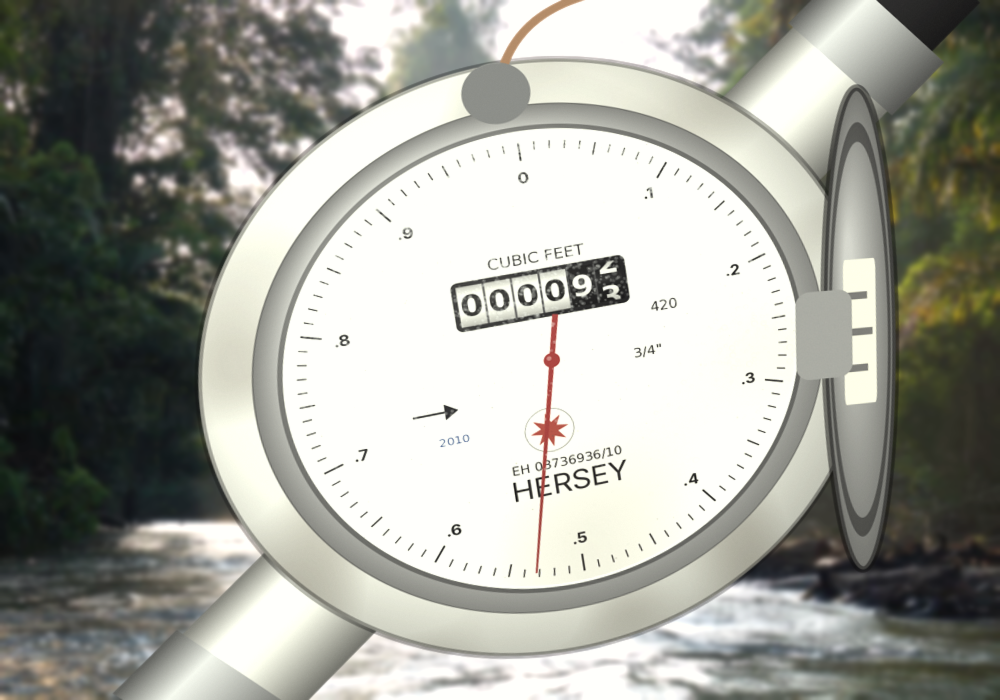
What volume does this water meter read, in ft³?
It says 92.53 ft³
